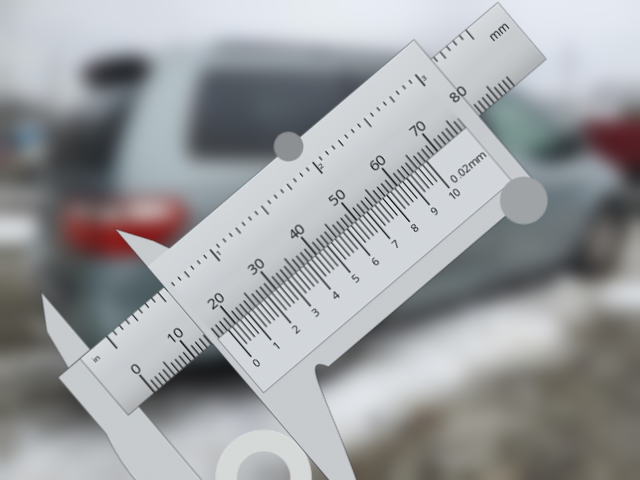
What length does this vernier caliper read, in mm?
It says 18.2 mm
